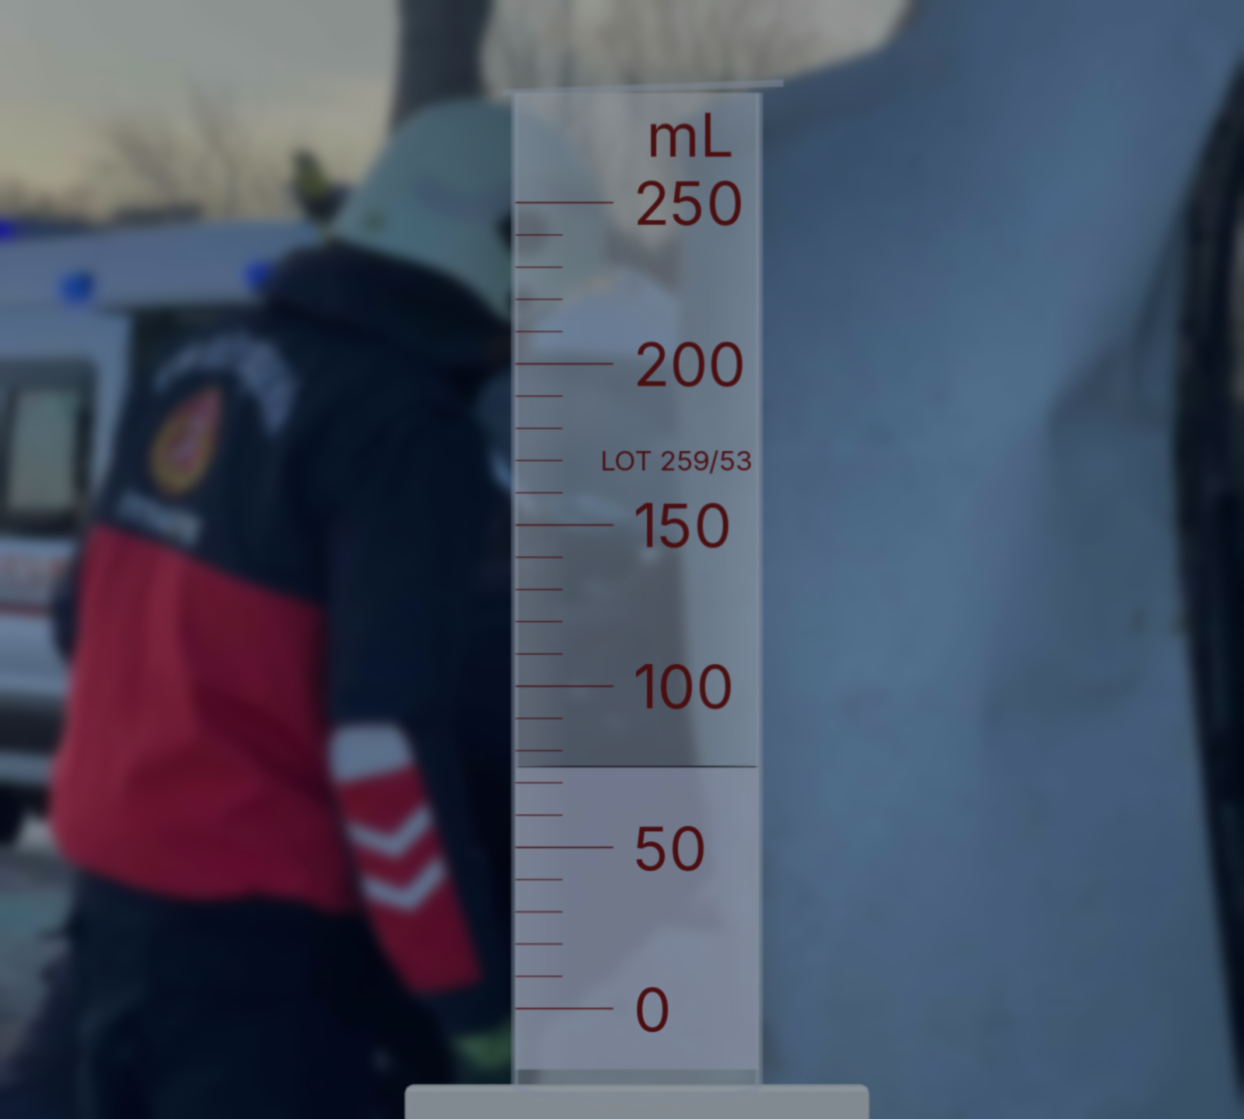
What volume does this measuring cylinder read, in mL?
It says 75 mL
